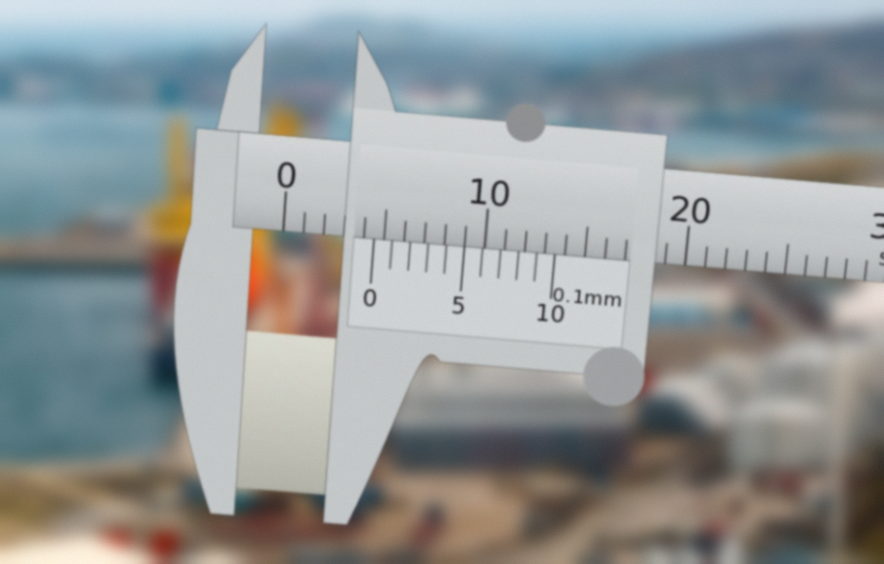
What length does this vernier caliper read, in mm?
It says 4.5 mm
